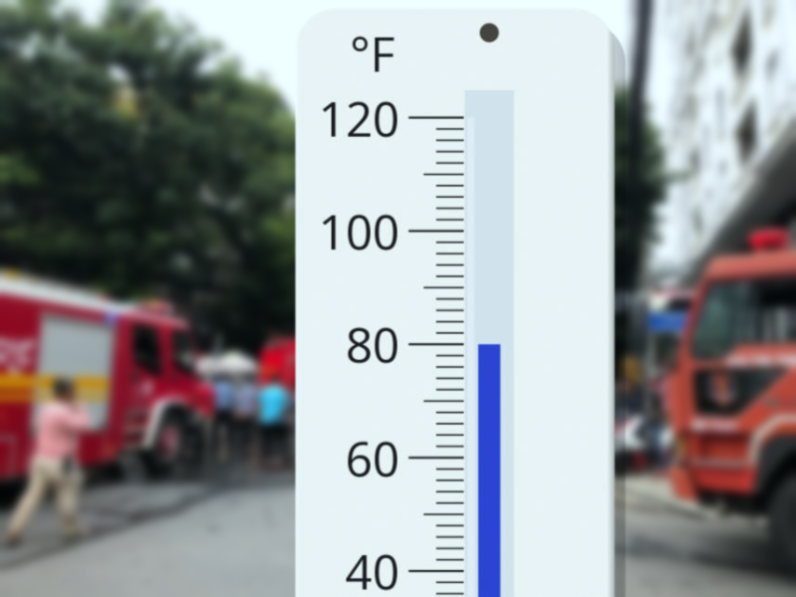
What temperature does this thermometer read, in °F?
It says 80 °F
